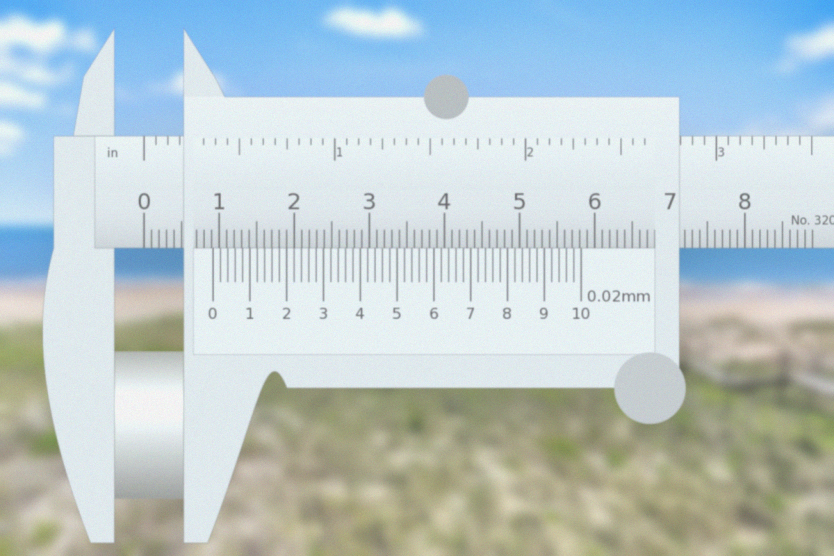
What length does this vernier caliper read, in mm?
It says 9.2 mm
